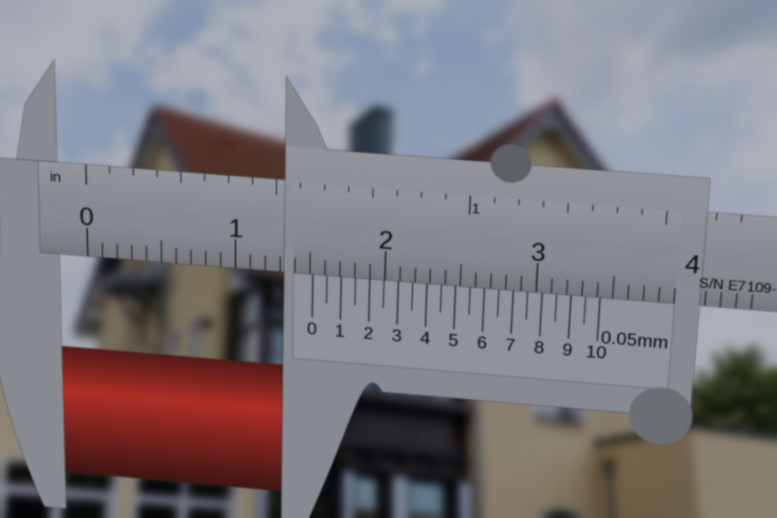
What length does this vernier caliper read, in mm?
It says 15.2 mm
